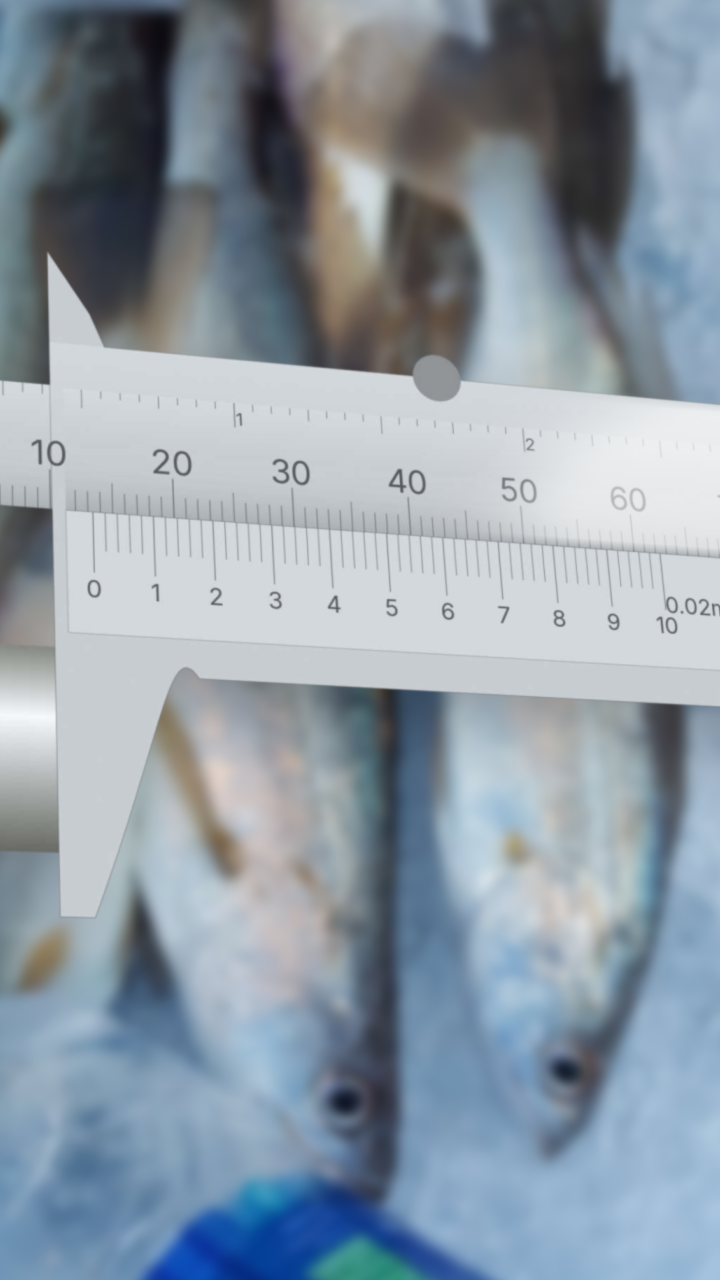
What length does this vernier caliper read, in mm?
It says 13.4 mm
